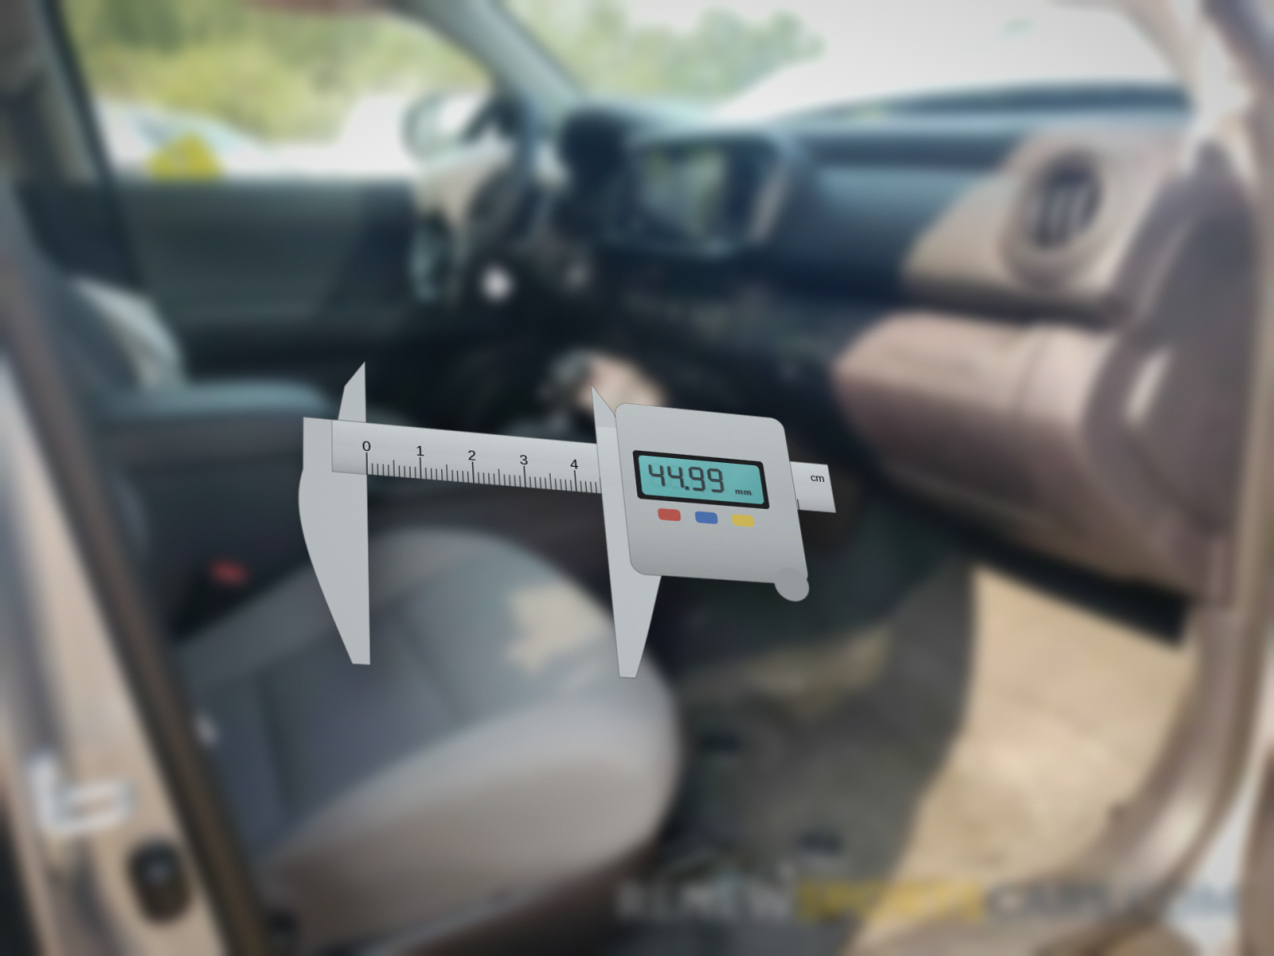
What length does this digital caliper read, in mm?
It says 44.99 mm
